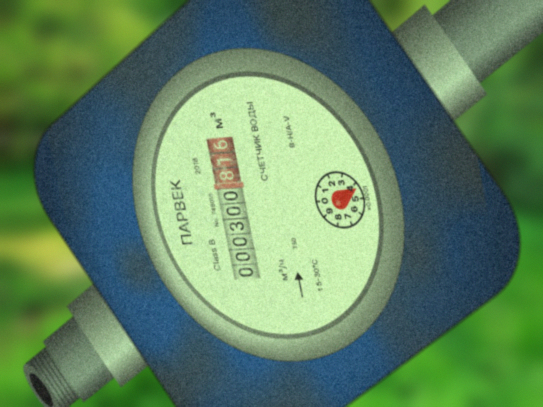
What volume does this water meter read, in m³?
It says 300.8164 m³
